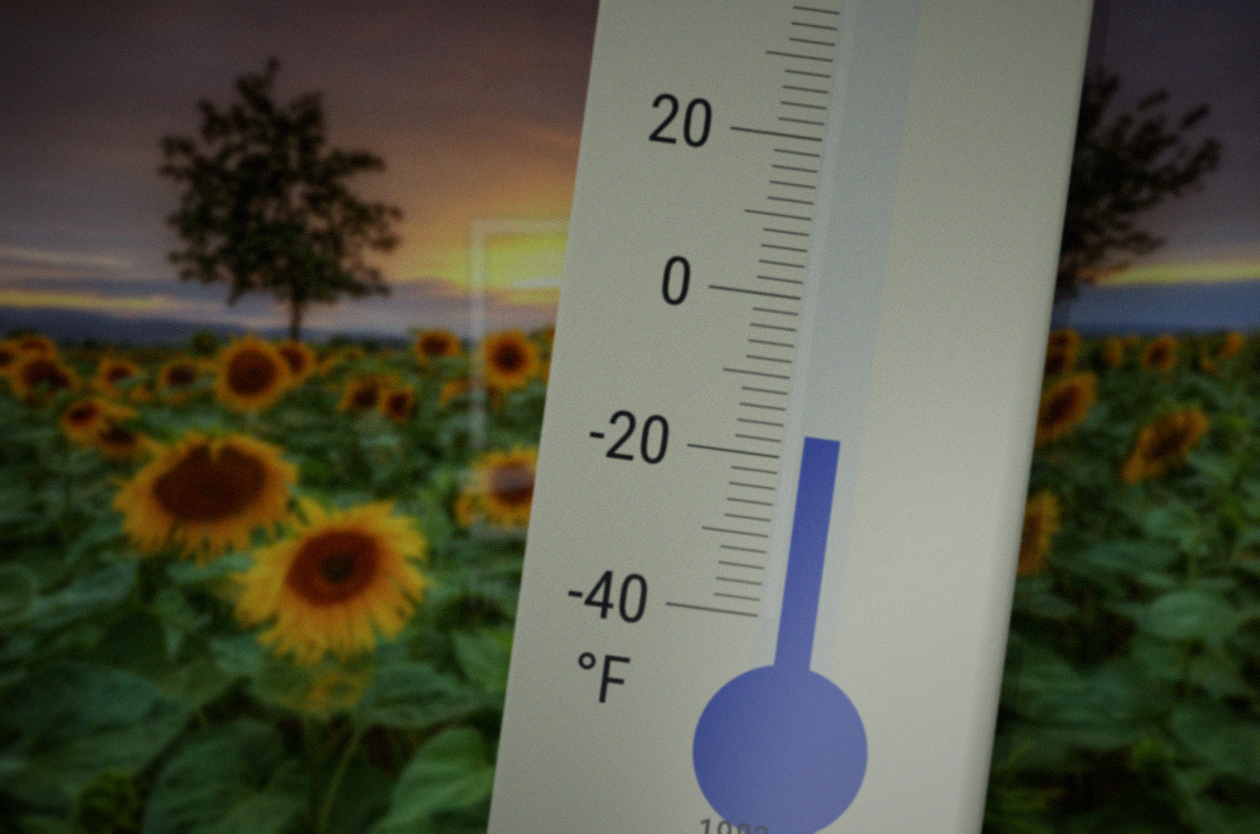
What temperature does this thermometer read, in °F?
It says -17 °F
